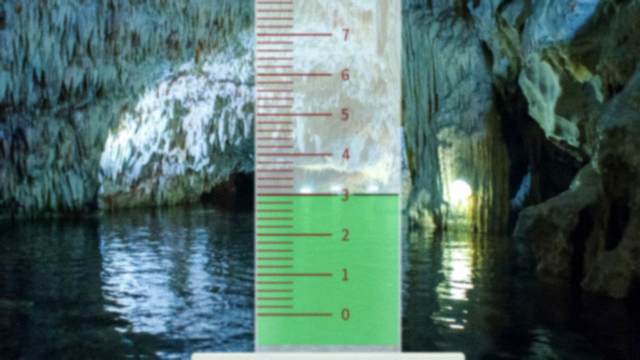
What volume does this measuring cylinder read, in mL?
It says 3 mL
